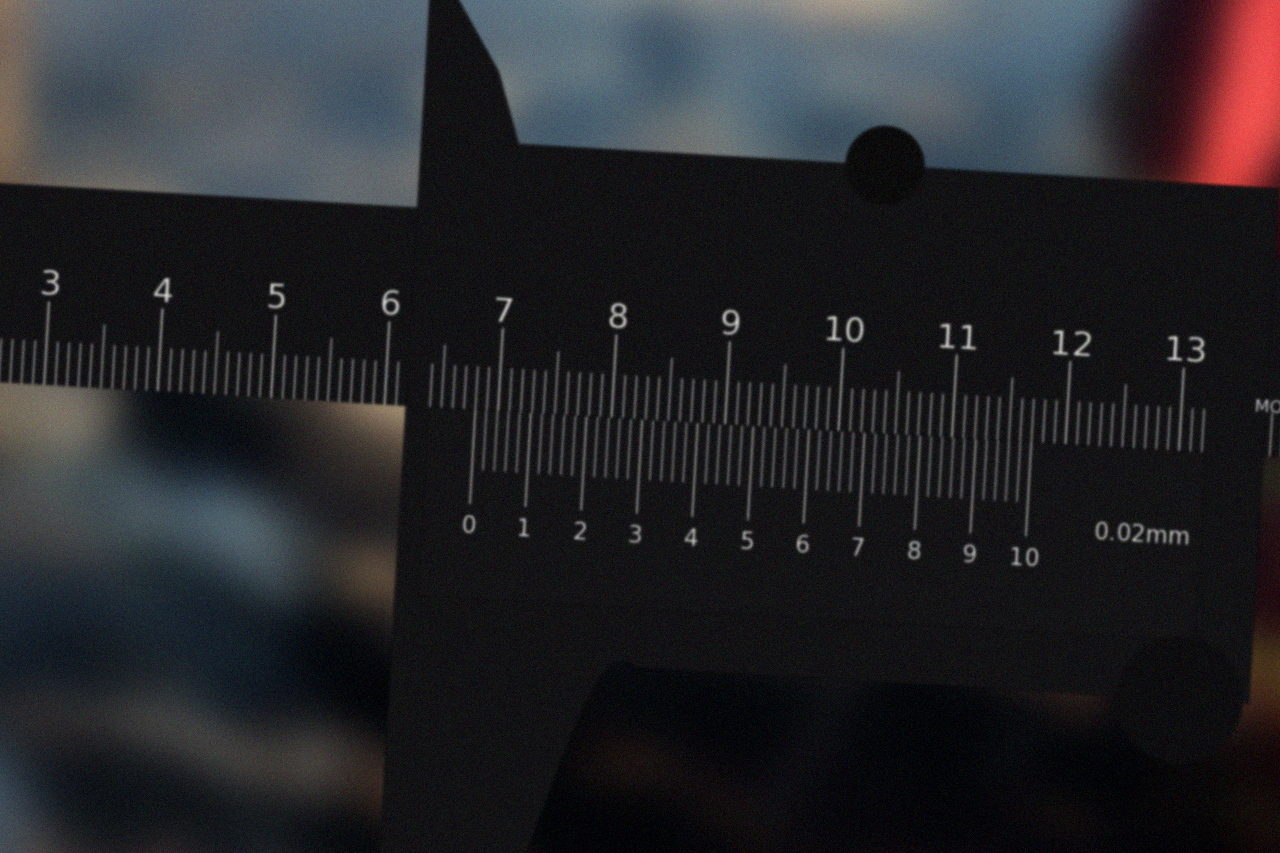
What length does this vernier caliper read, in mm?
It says 68.0 mm
